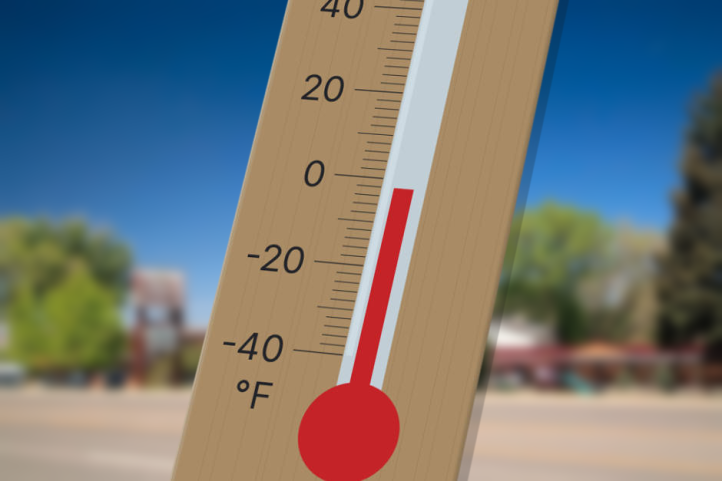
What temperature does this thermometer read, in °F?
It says -2 °F
